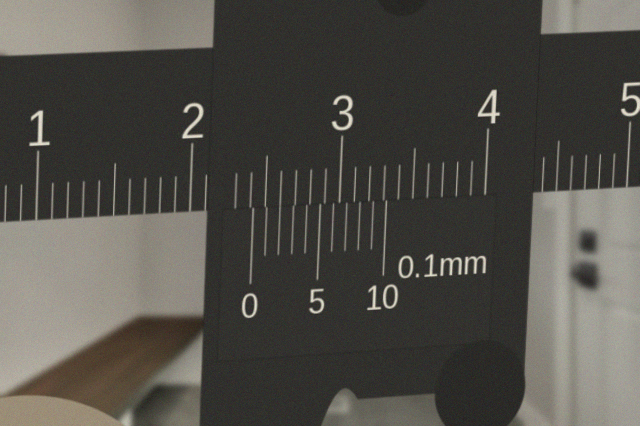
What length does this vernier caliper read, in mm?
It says 24.2 mm
